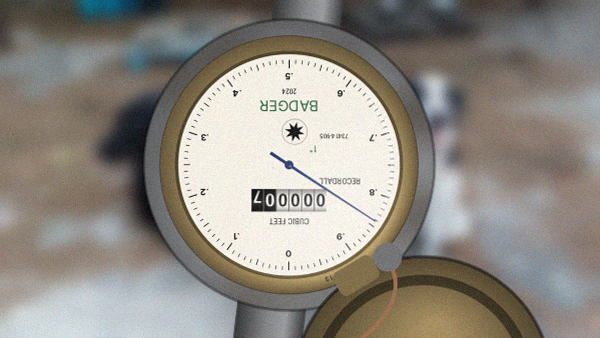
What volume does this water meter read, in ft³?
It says 6.84 ft³
